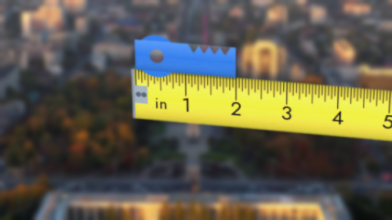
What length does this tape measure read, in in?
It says 2 in
